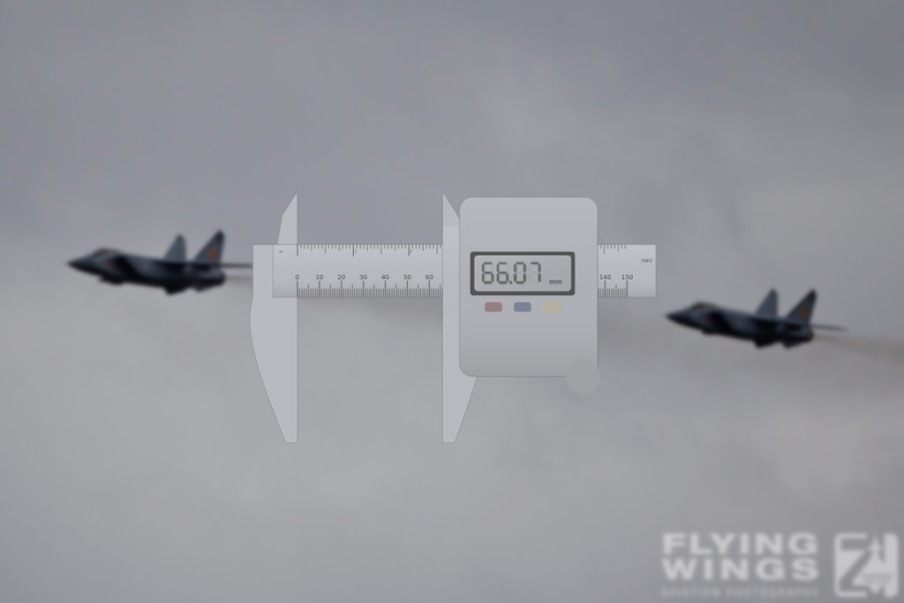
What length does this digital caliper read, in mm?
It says 66.07 mm
